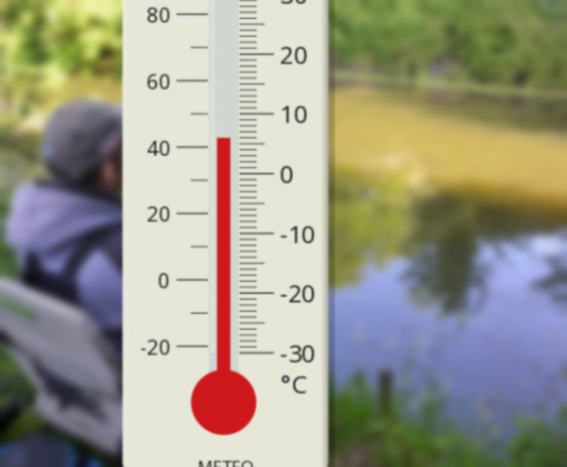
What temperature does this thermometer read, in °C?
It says 6 °C
